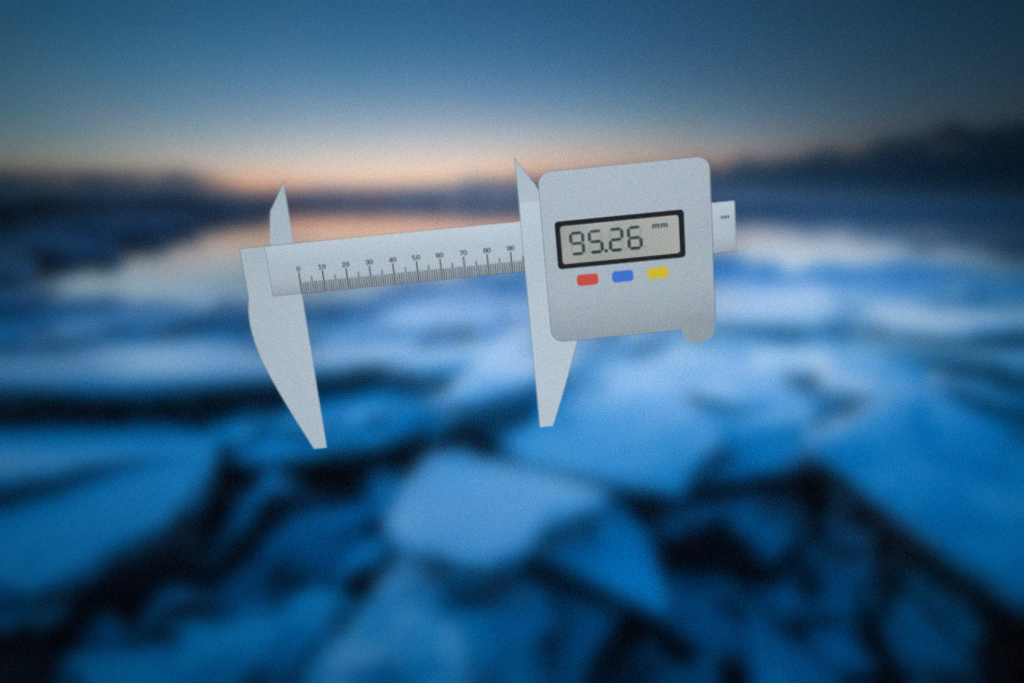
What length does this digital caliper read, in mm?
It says 95.26 mm
